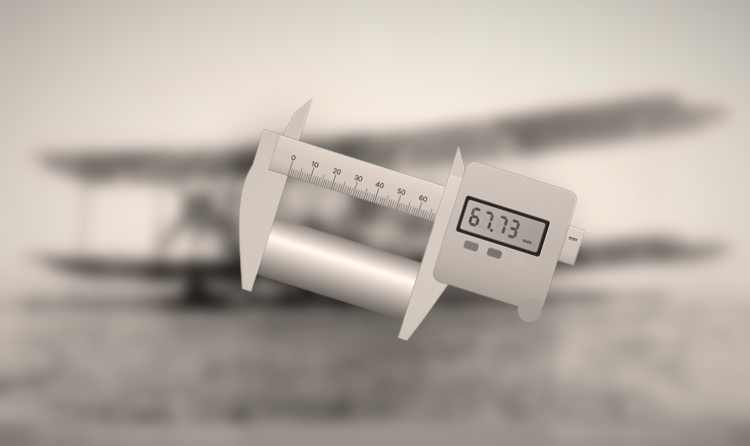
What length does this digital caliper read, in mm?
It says 67.73 mm
